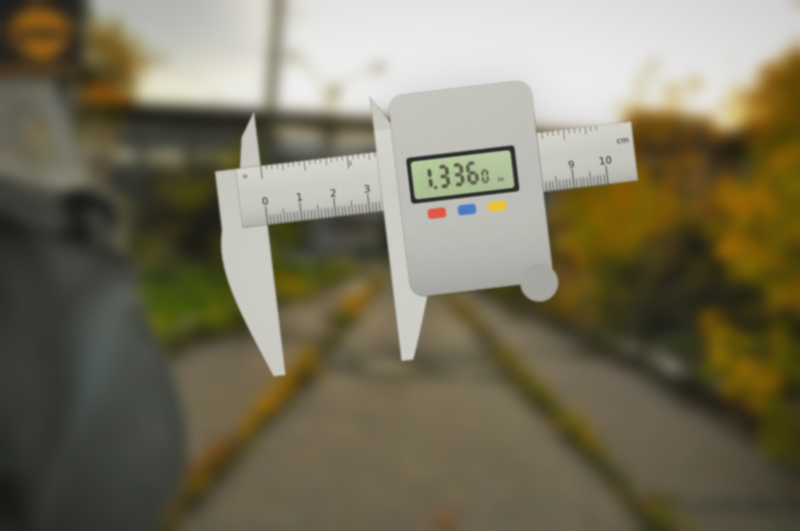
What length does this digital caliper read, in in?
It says 1.3360 in
